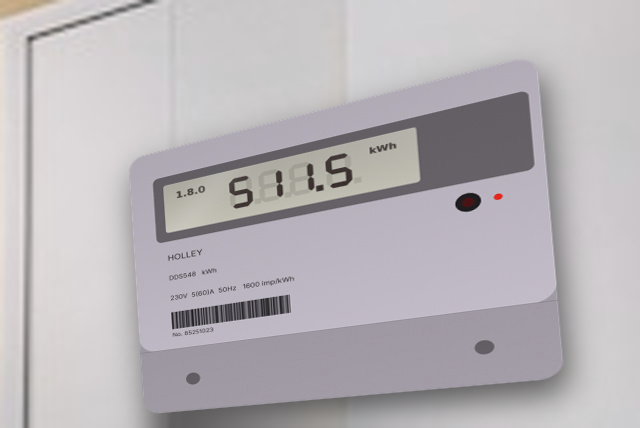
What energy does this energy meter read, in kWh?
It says 511.5 kWh
